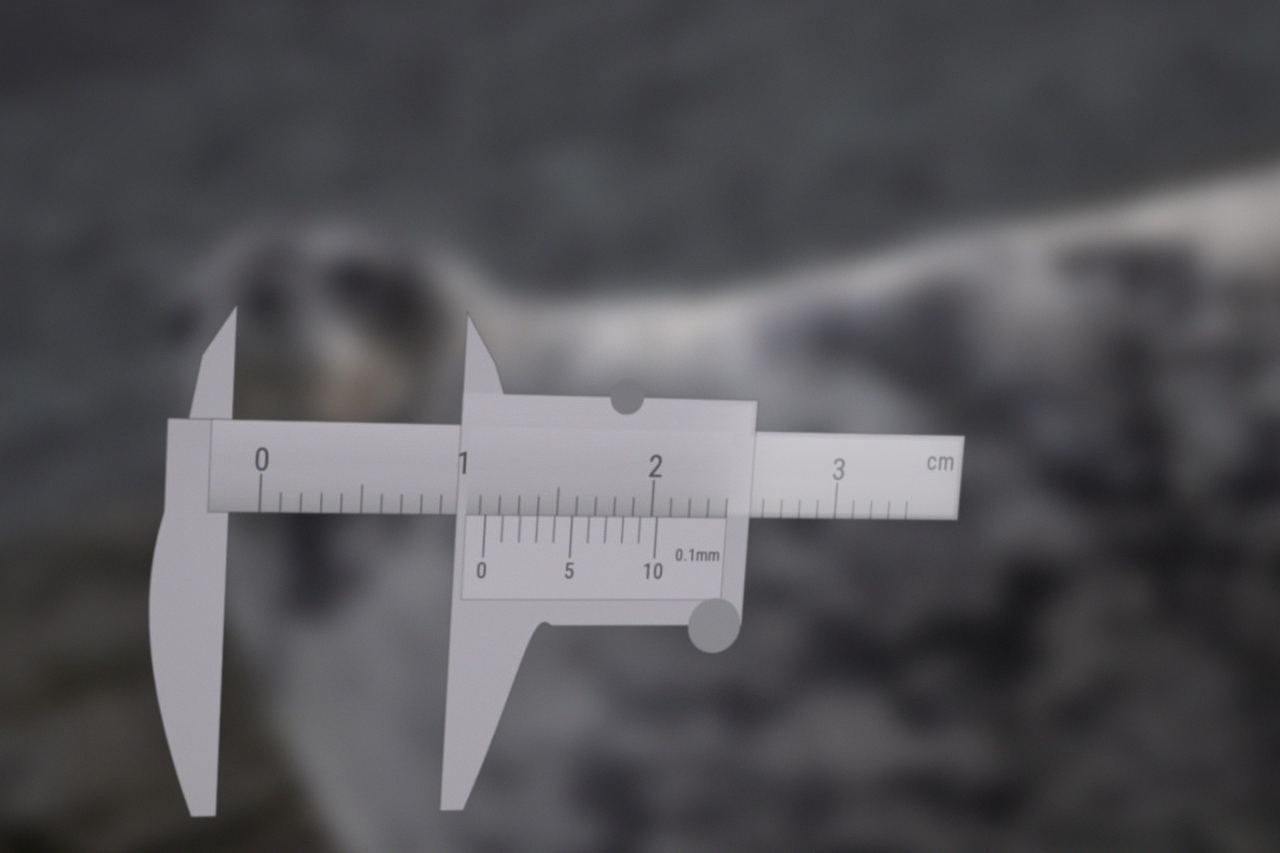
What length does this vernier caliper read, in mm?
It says 11.3 mm
